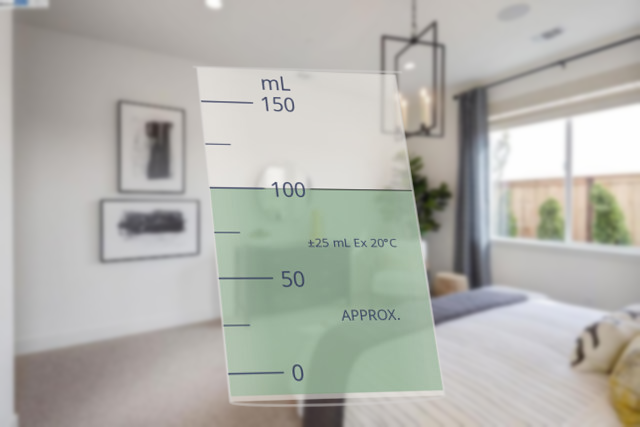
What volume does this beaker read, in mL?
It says 100 mL
